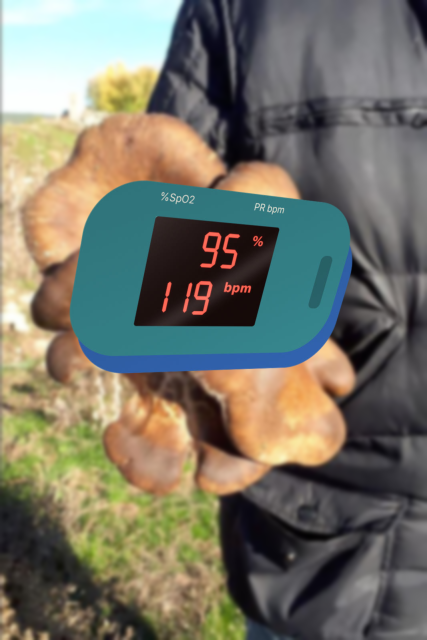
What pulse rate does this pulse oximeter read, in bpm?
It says 119 bpm
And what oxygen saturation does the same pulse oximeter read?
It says 95 %
